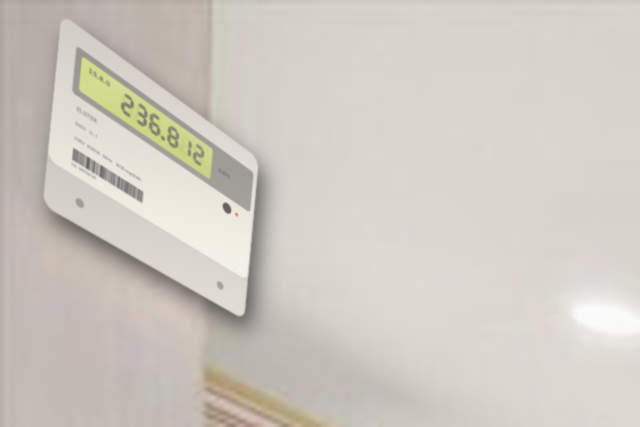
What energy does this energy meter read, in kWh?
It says 236.812 kWh
